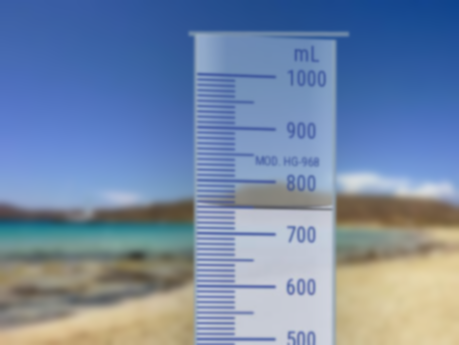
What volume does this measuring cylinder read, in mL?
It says 750 mL
